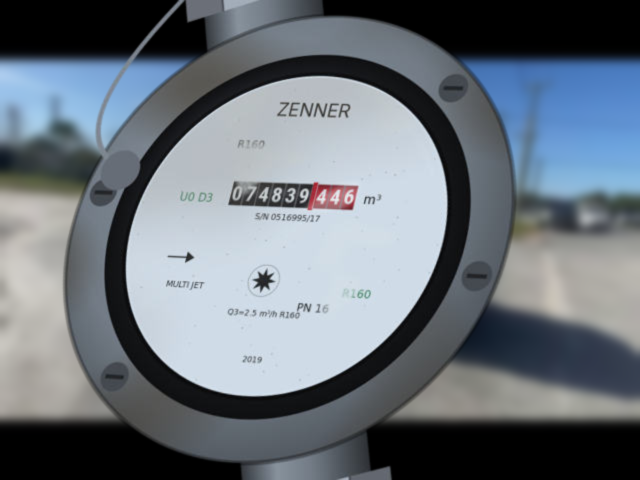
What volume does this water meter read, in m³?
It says 74839.446 m³
